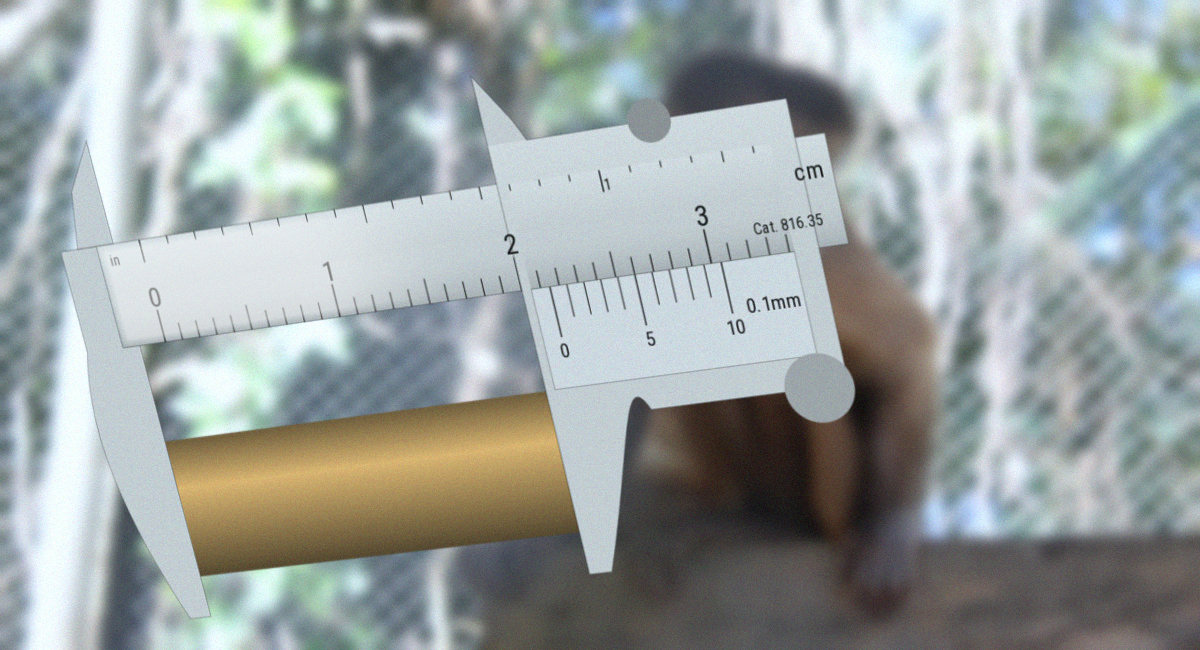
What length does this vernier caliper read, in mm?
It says 21.5 mm
